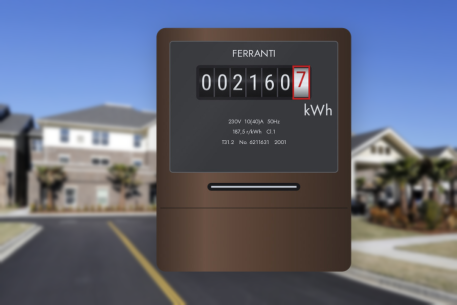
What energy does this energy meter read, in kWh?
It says 2160.7 kWh
